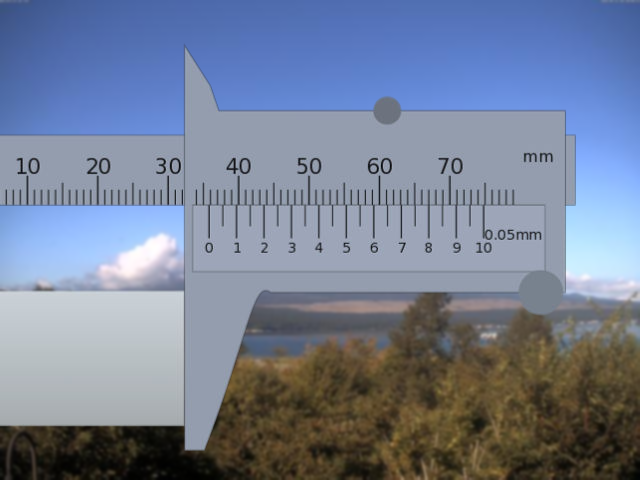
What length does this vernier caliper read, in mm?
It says 35.8 mm
